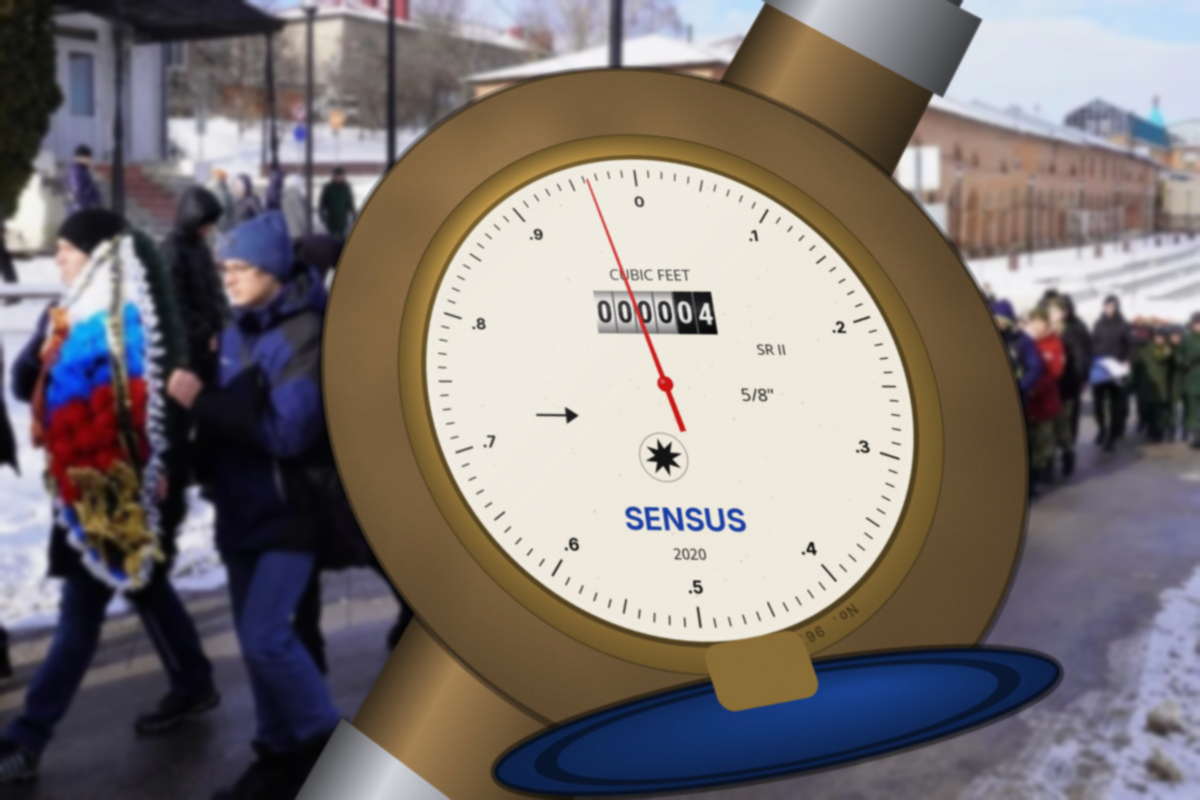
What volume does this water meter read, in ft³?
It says 3.96 ft³
